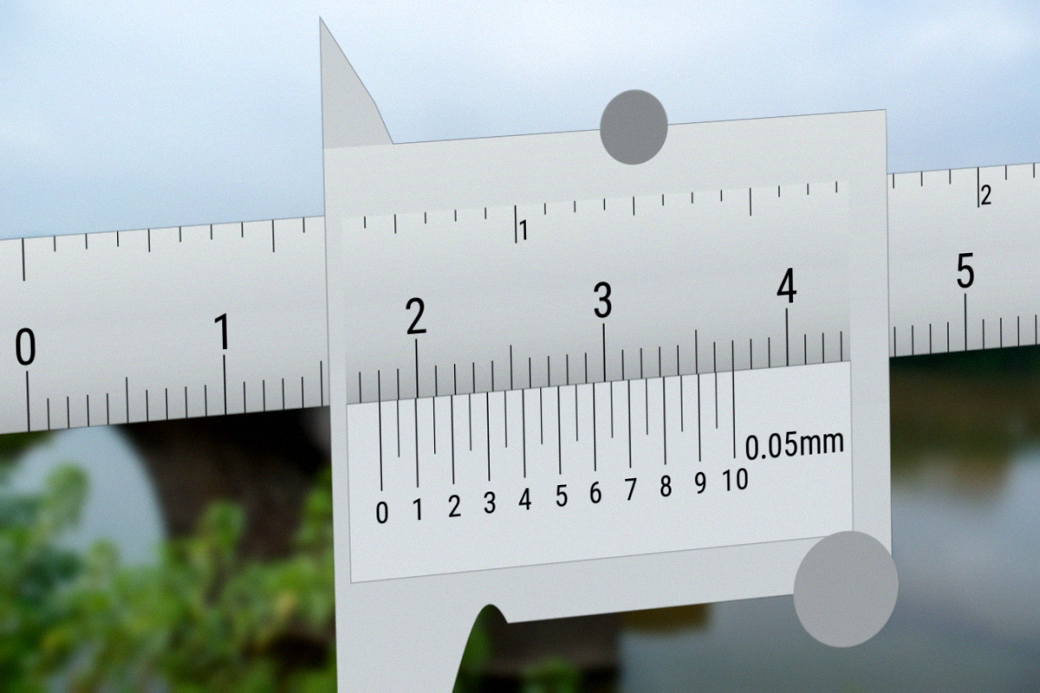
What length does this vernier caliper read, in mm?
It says 18.0 mm
